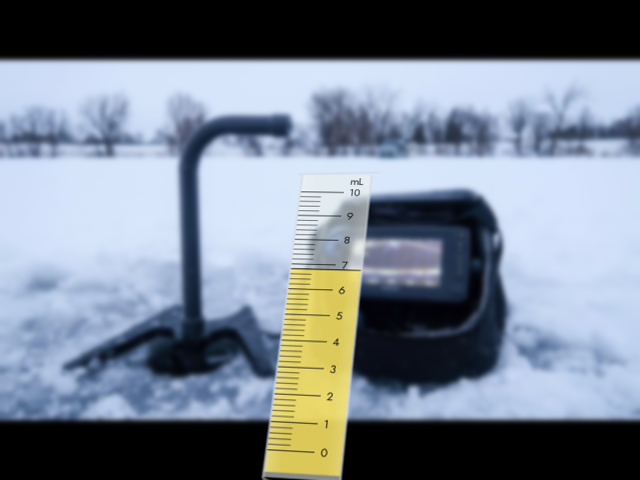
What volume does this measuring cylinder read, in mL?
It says 6.8 mL
